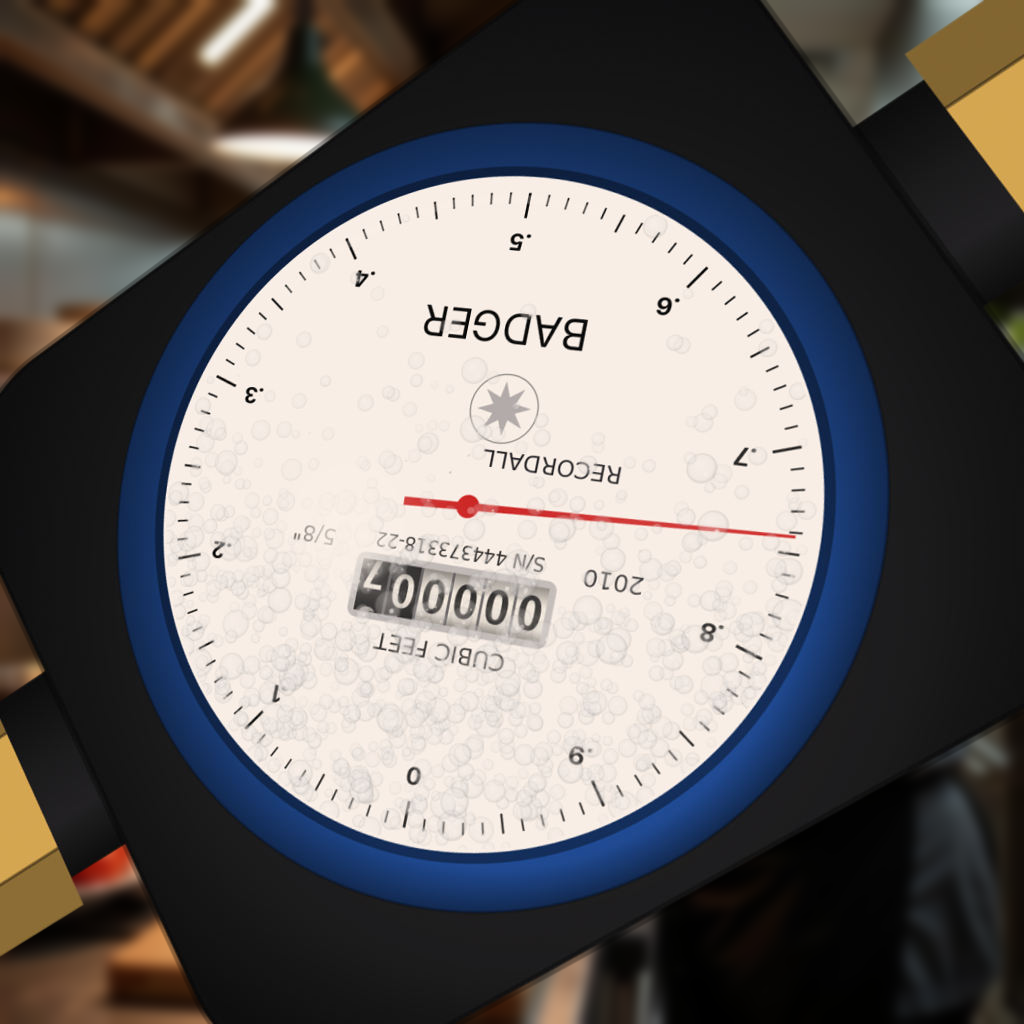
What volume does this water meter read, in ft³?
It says 6.74 ft³
